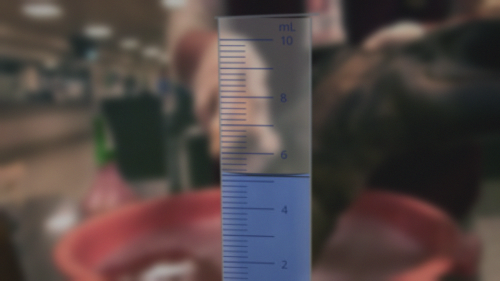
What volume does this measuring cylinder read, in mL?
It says 5.2 mL
